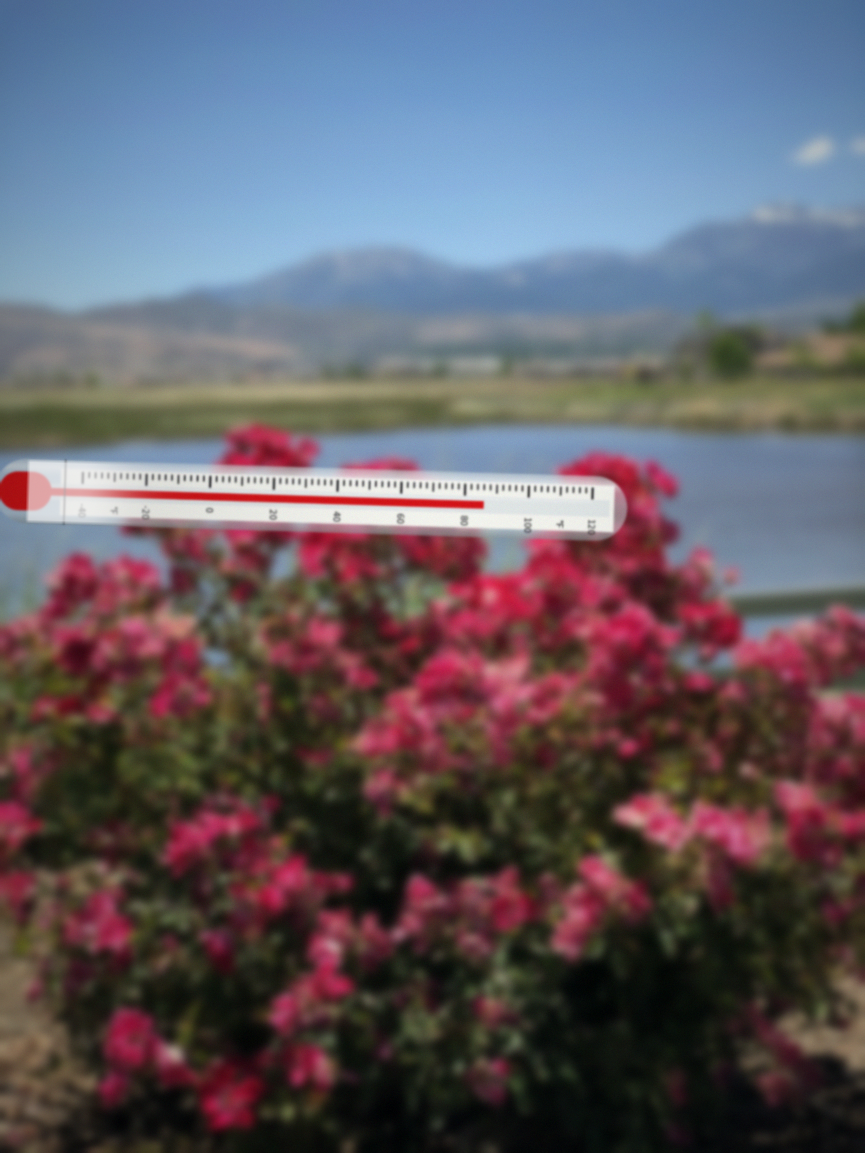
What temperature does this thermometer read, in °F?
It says 86 °F
